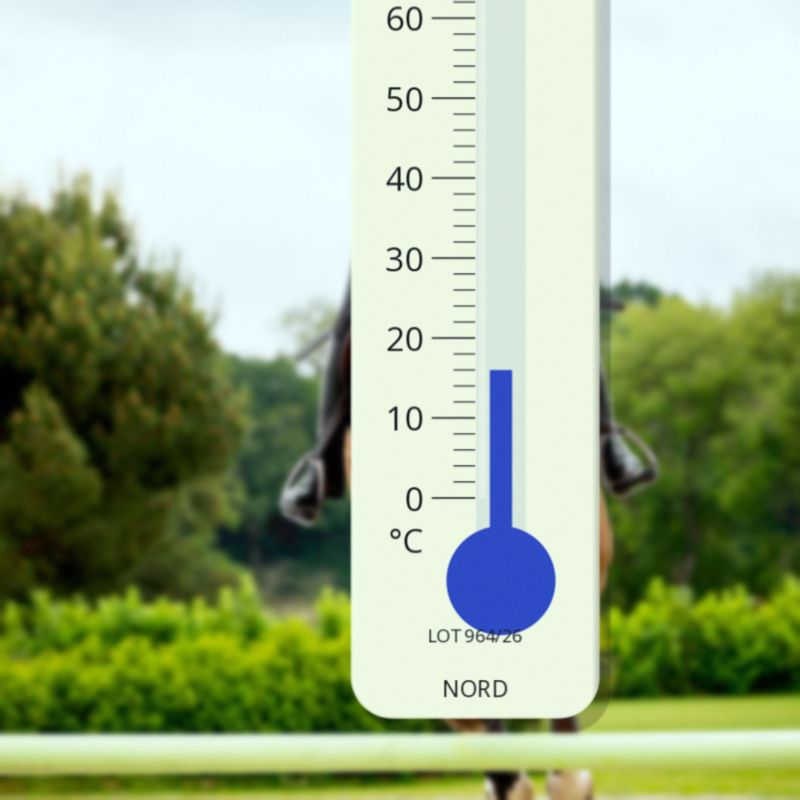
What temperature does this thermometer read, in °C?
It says 16 °C
